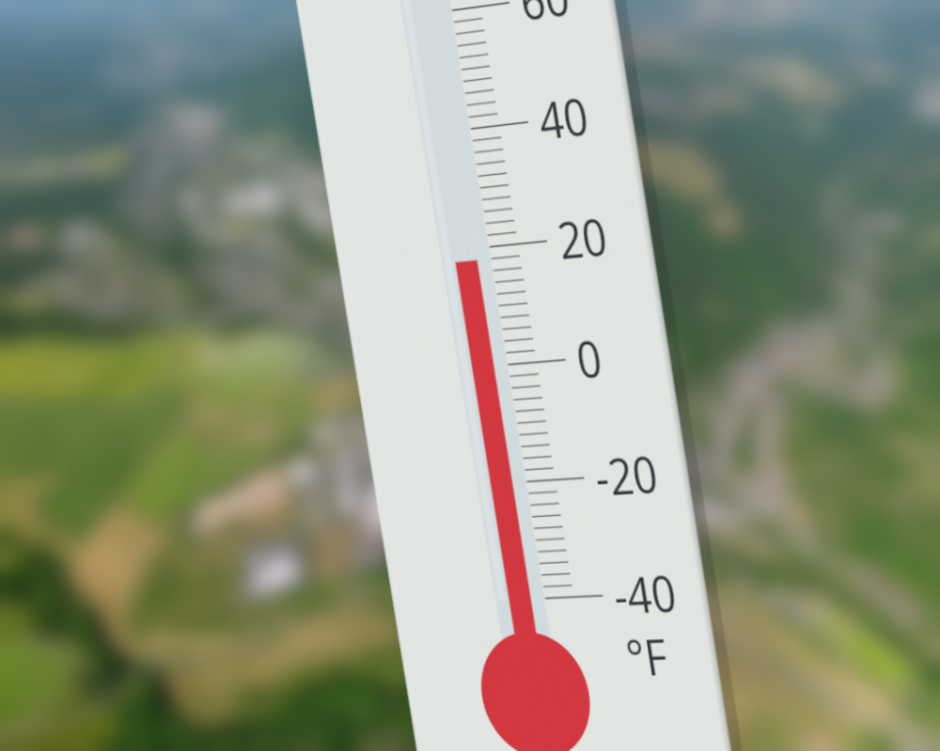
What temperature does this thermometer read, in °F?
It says 18 °F
